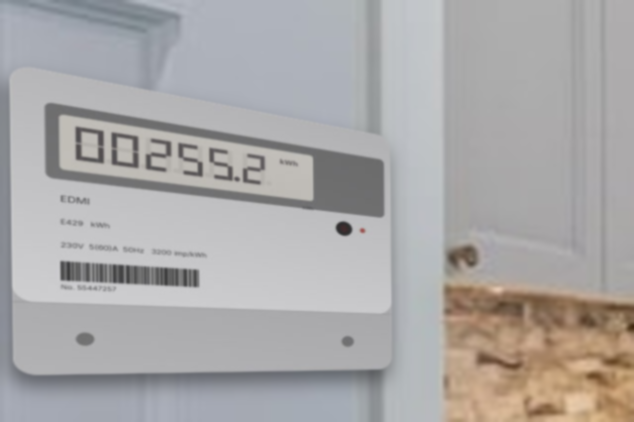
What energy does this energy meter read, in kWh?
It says 255.2 kWh
